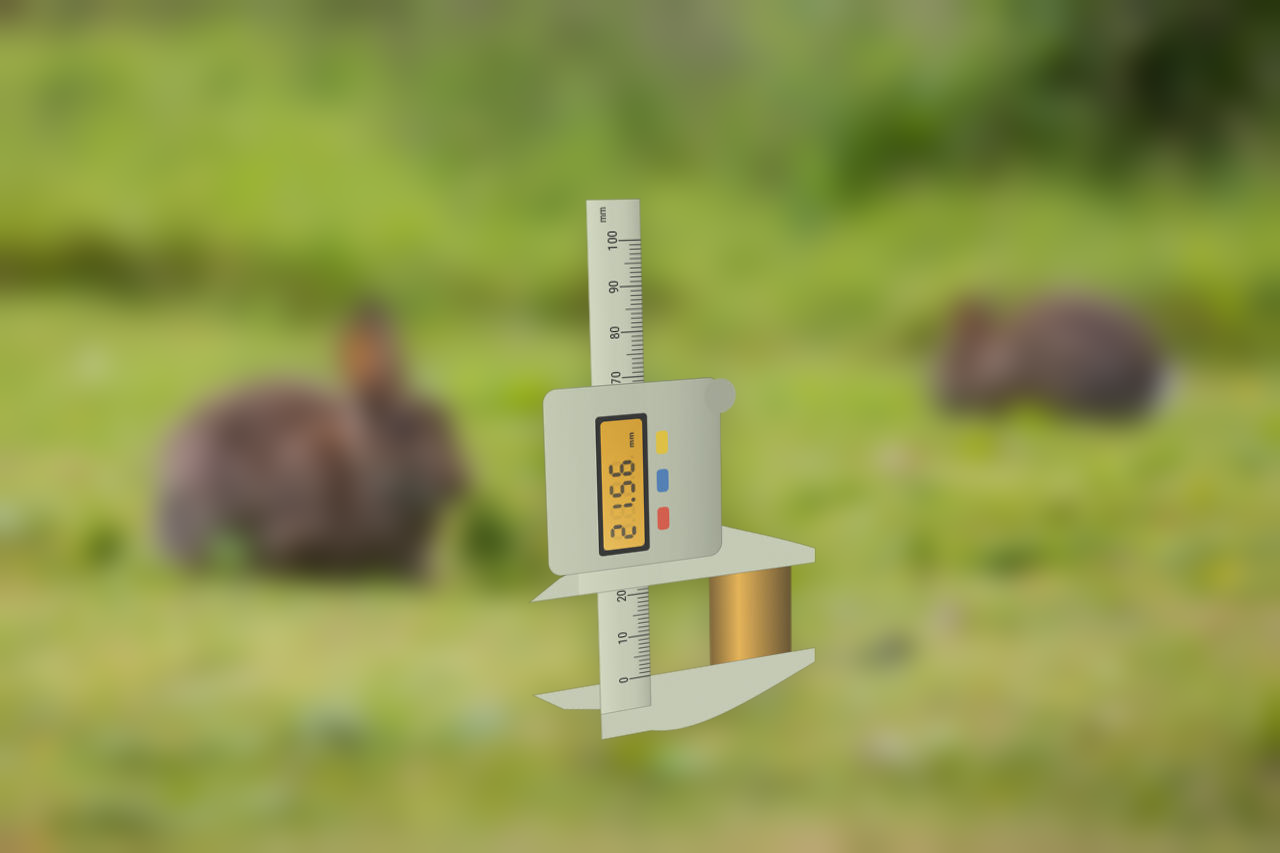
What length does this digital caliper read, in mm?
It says 21.56 mm
